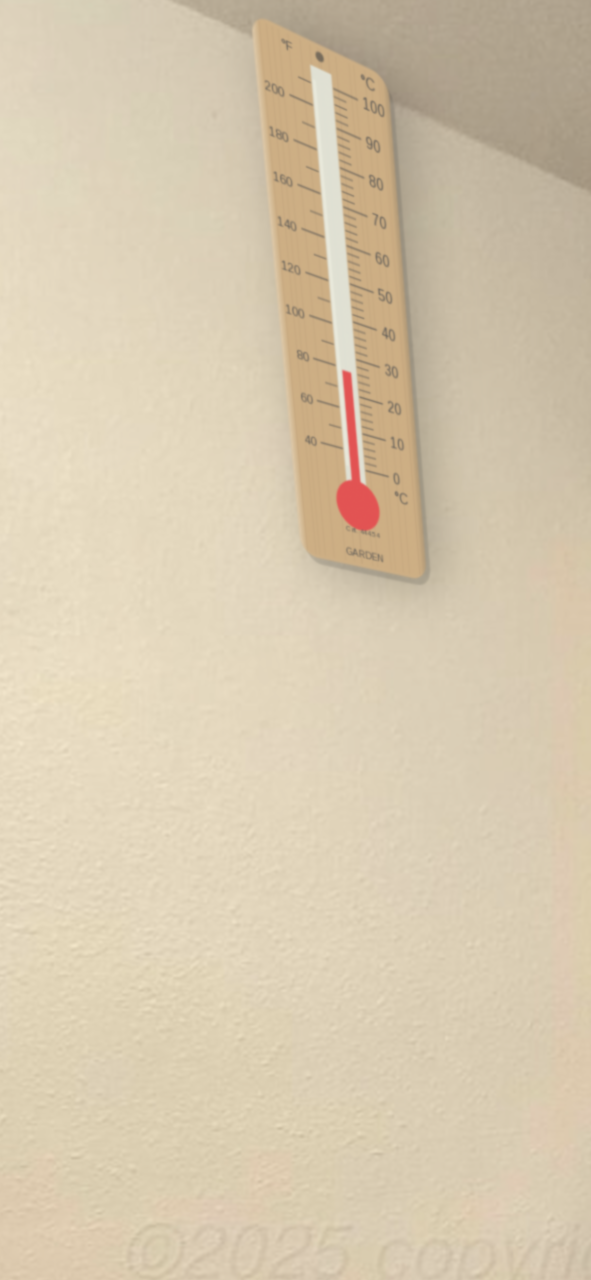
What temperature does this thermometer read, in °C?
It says 26 °C
